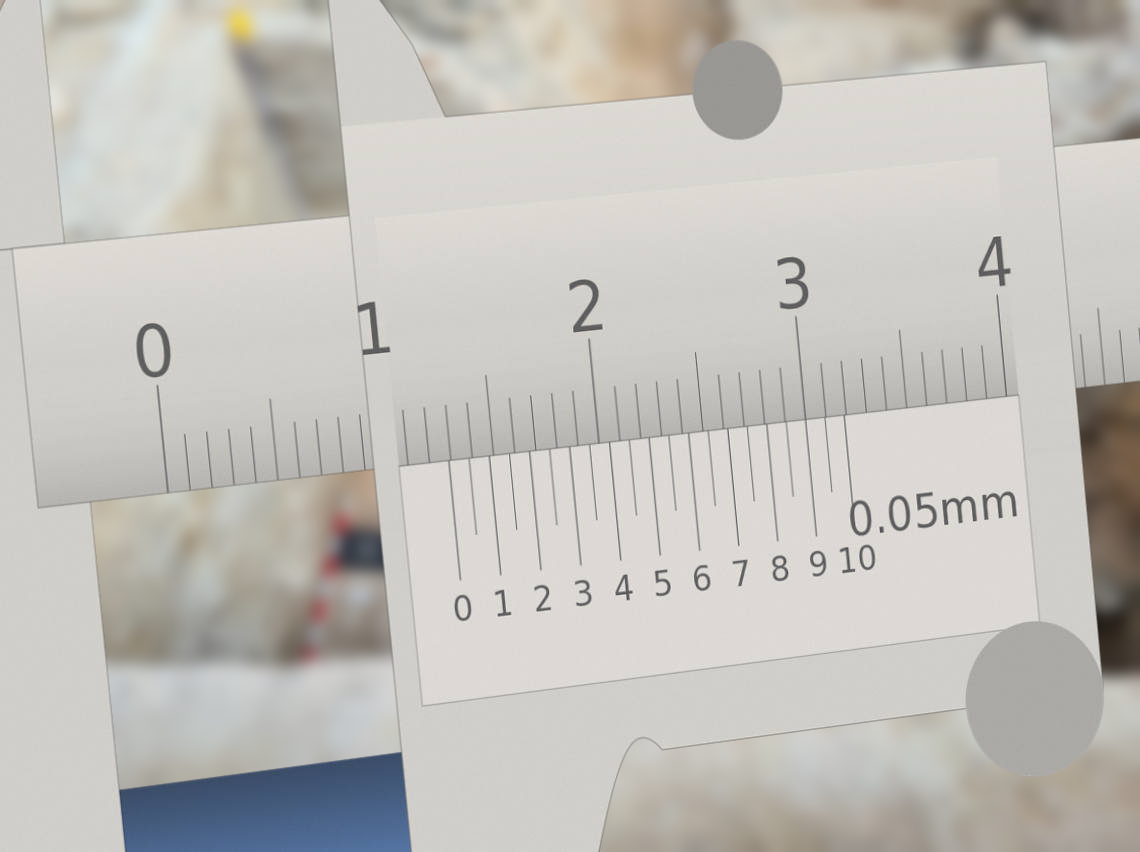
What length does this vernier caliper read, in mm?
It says 12.9 mm
